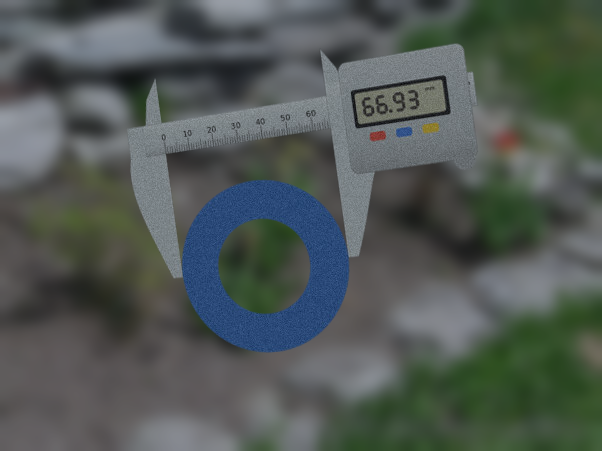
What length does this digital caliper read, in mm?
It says 66.93 mm
